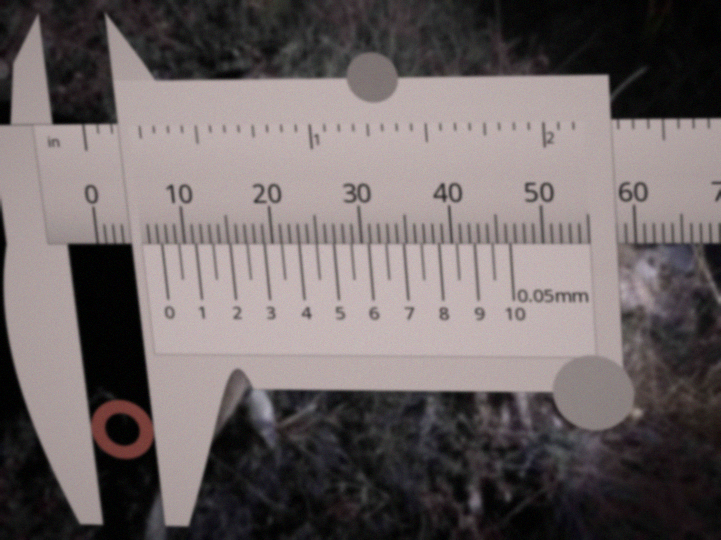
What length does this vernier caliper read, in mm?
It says 7.4 mm
